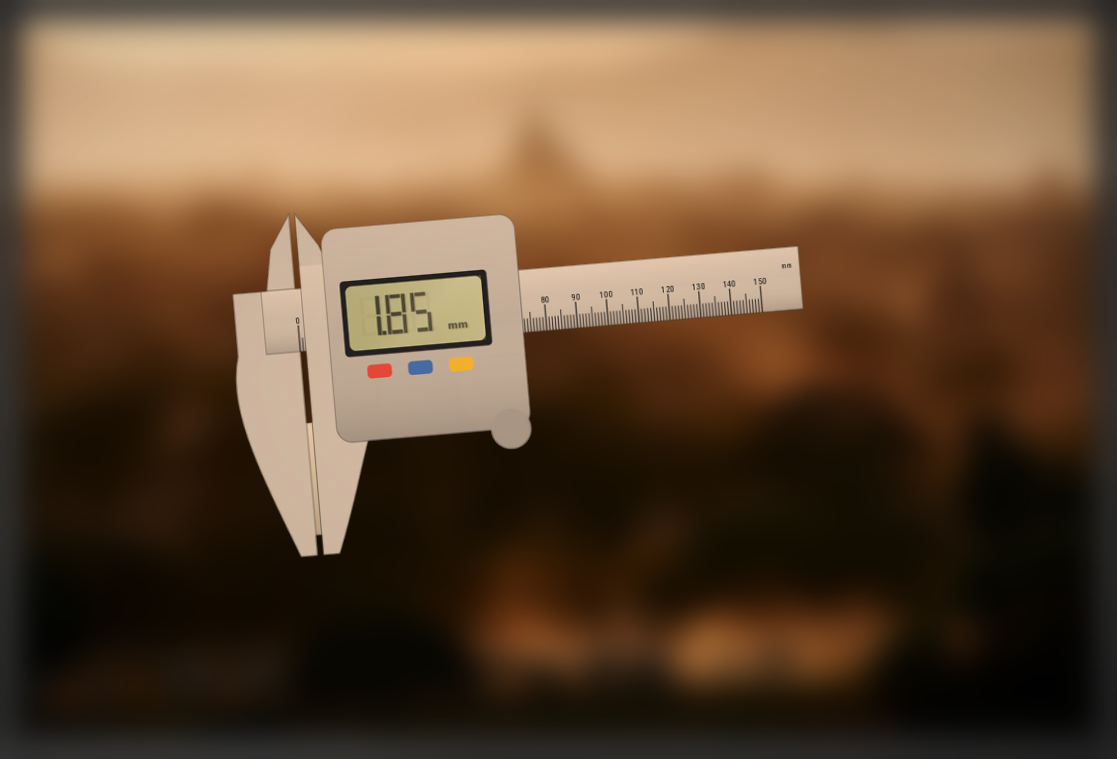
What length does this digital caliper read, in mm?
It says 1.85 mm
